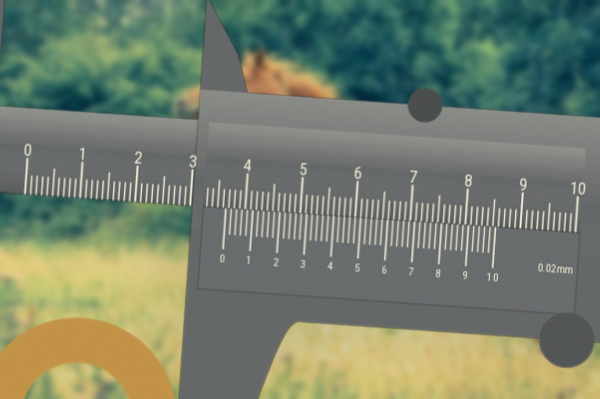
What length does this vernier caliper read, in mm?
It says 36.5 mm
